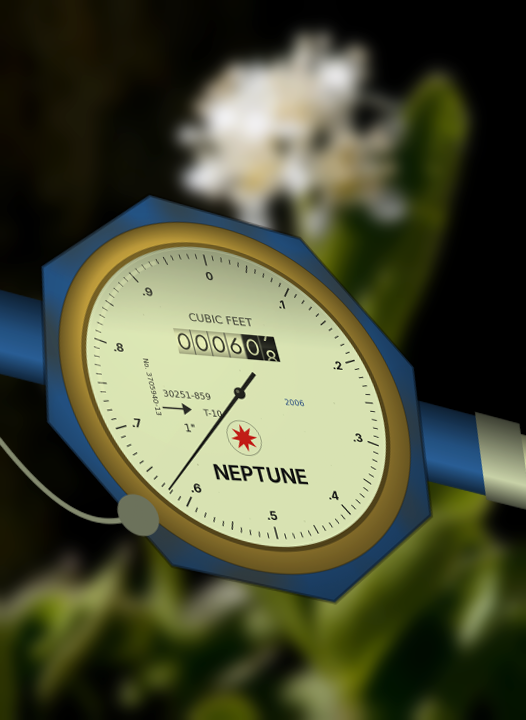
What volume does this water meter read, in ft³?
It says 607.62 ft³
